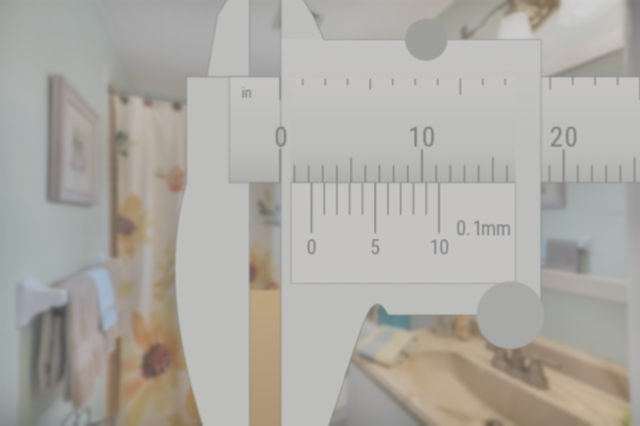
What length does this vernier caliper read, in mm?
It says 2.2 mm
